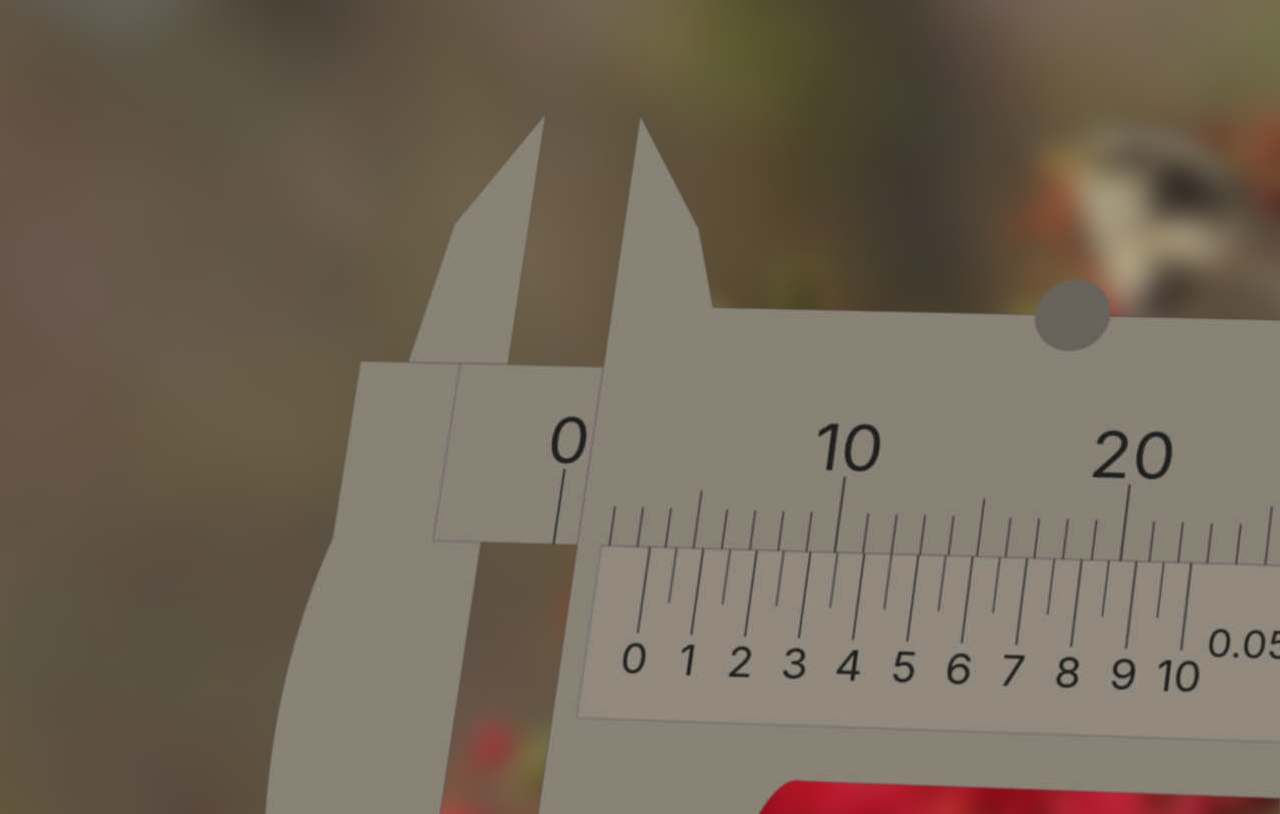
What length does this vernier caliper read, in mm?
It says 3.45 mm
